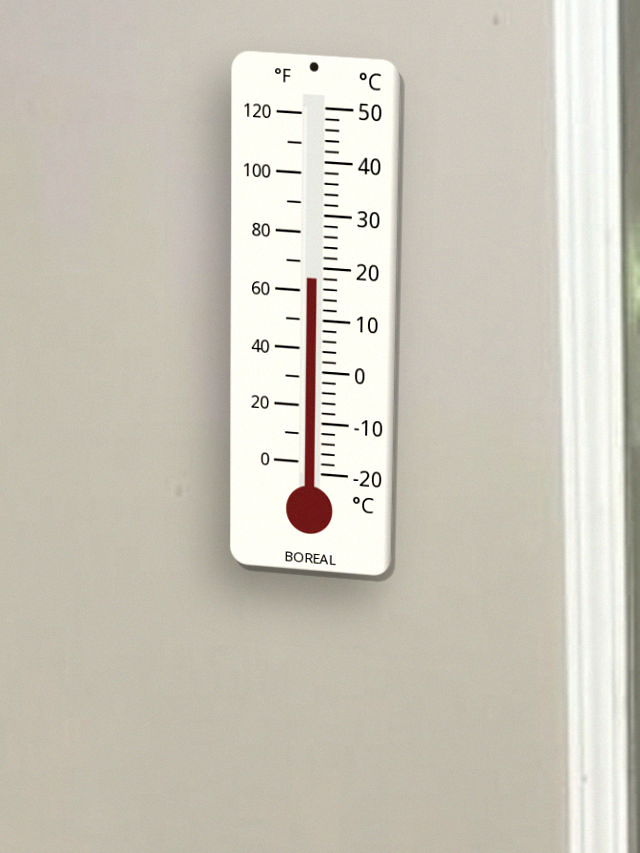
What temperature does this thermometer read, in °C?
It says 18 °C
